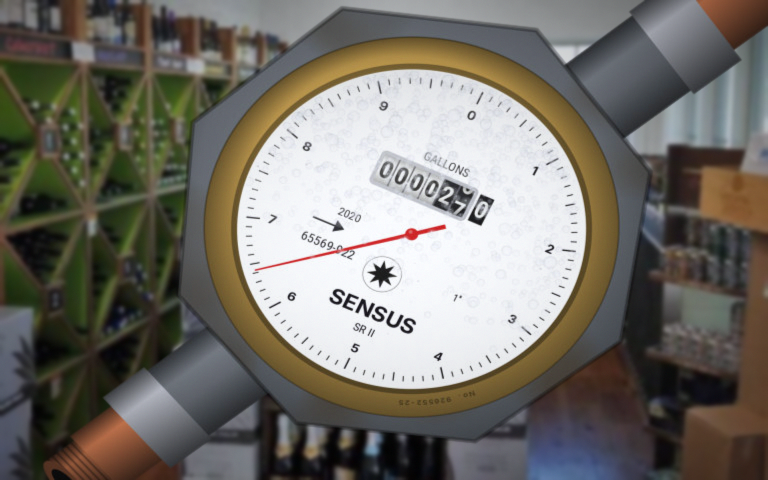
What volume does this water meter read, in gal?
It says 266.4 gal
